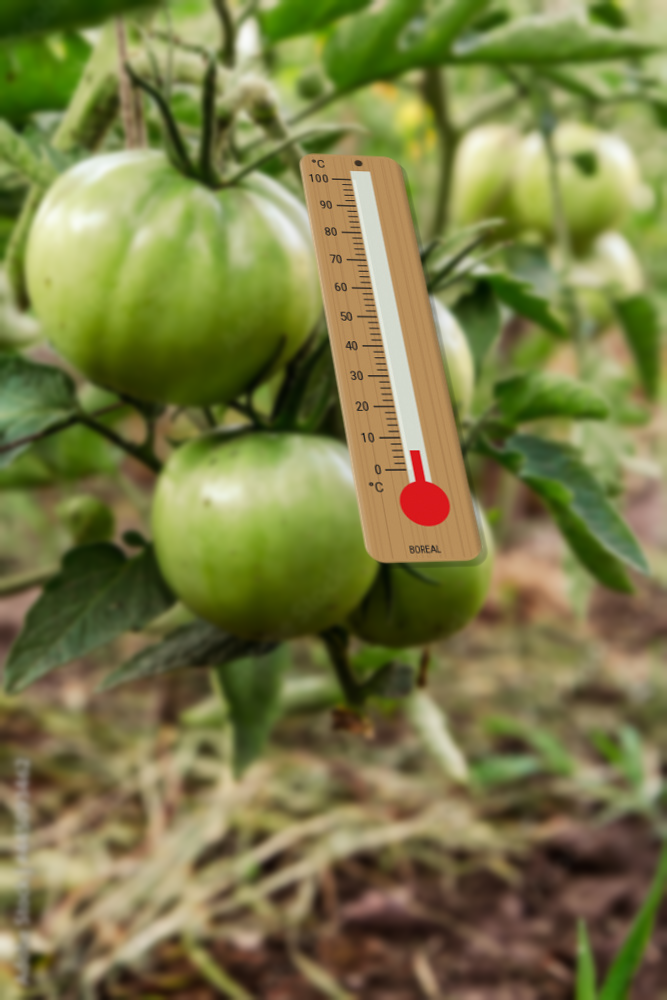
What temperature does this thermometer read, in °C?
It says 6 °C
